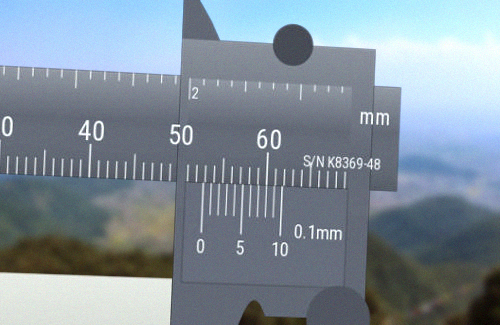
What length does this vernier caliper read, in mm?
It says 52.8 mm
